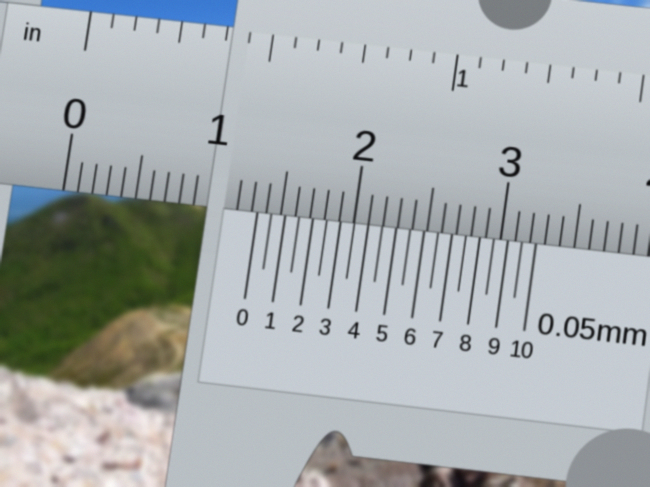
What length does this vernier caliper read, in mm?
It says 13.4 mm
